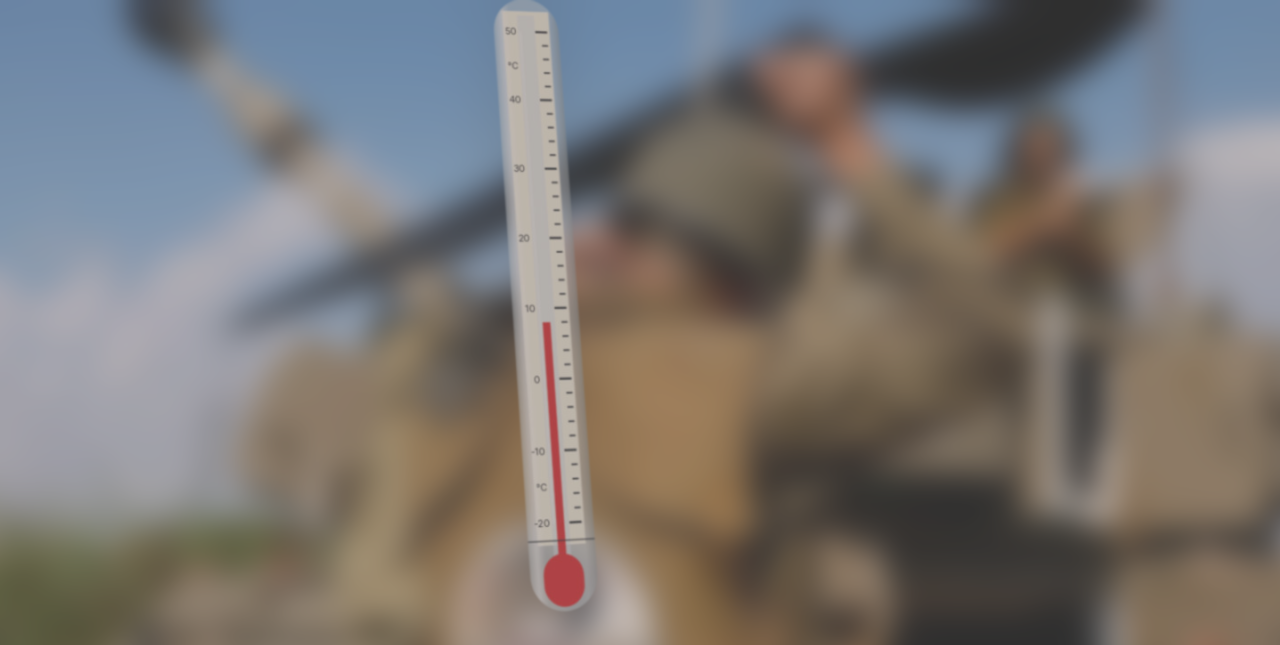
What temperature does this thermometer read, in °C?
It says 8 °C
